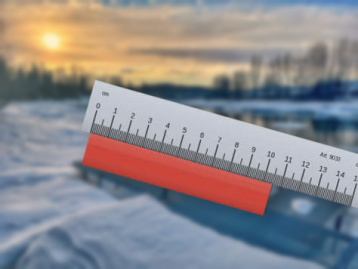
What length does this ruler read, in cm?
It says 10.5 cm
